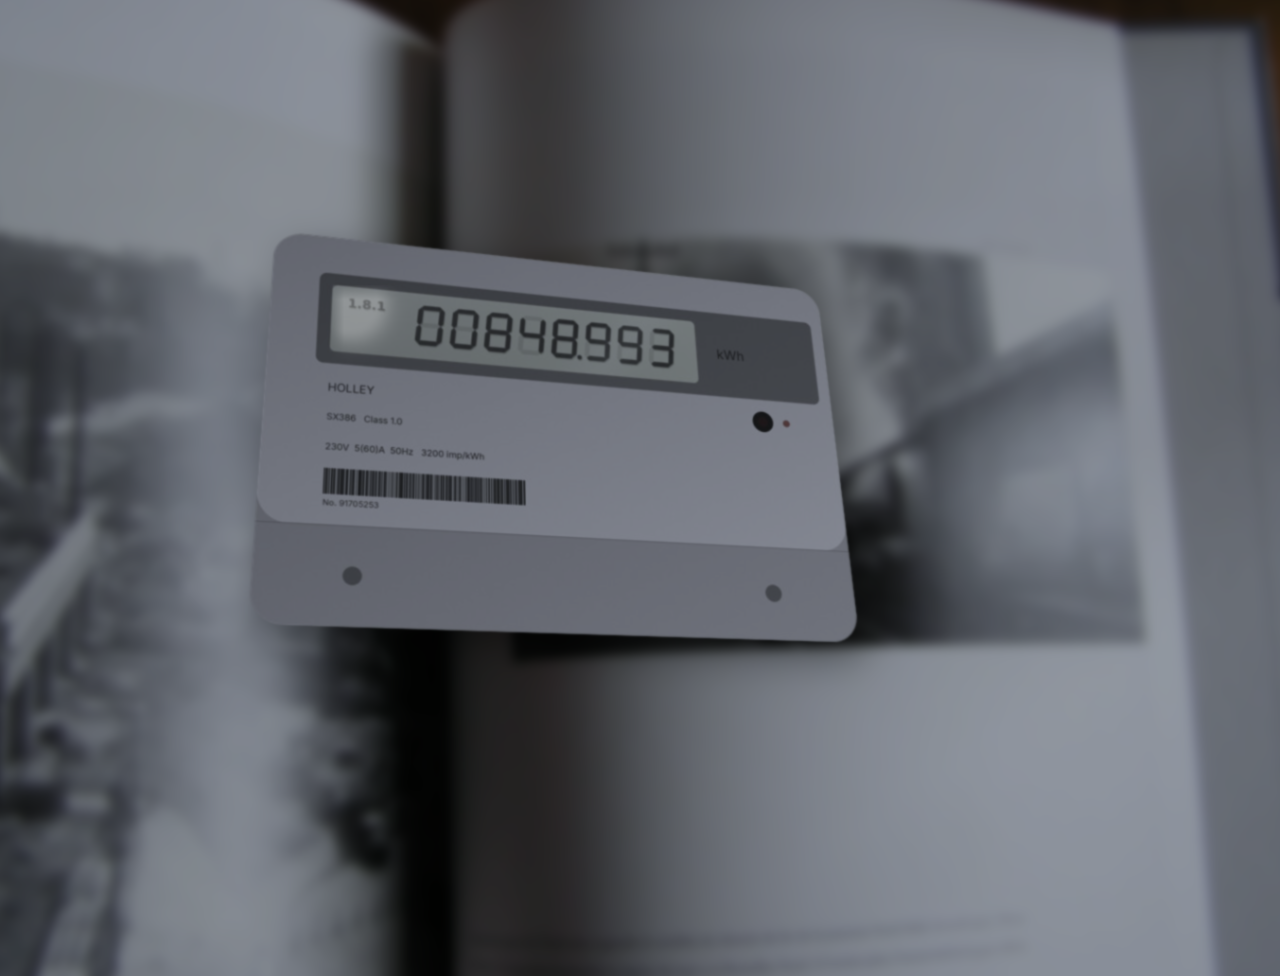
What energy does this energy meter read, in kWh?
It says 848.993 kWh
